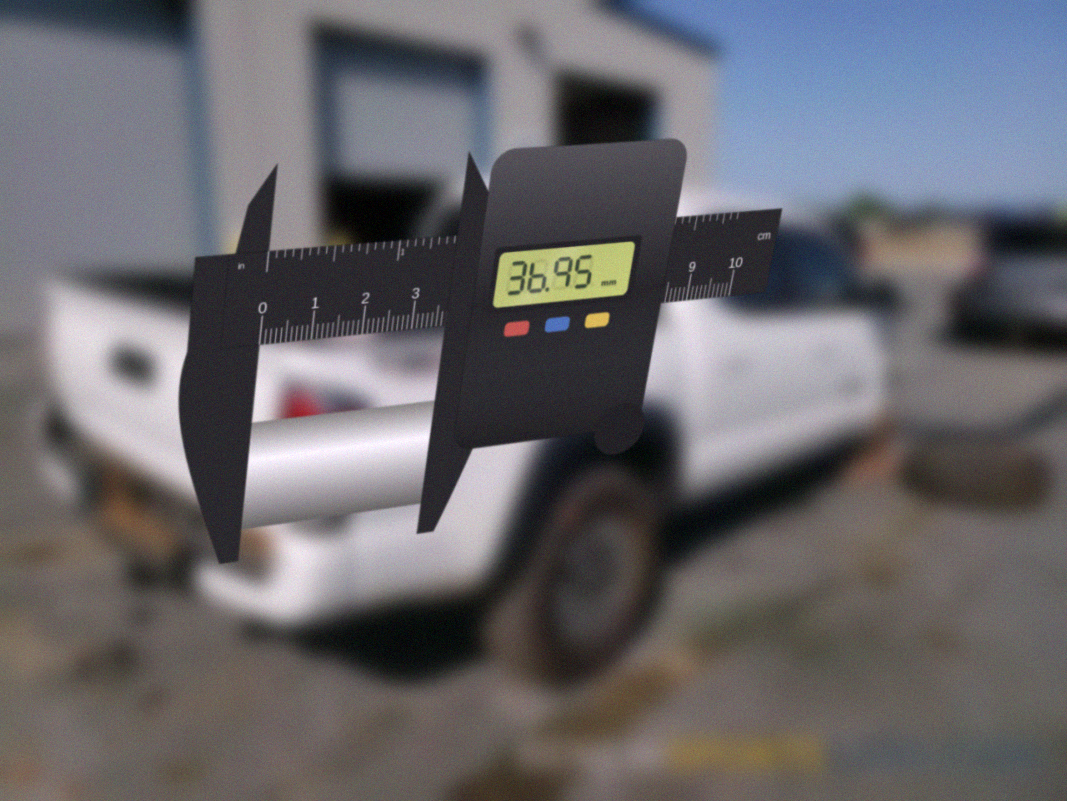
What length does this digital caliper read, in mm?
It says 36.95 mm
